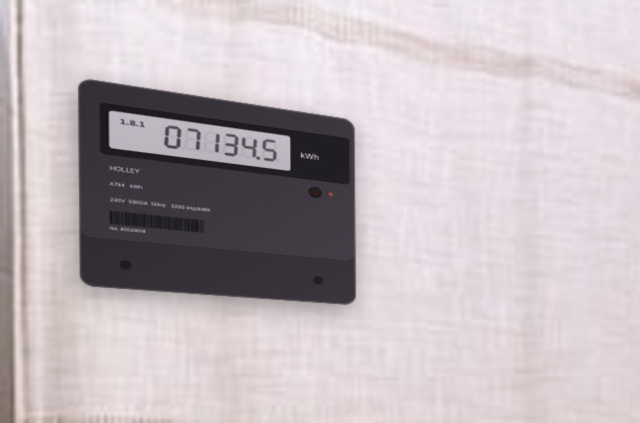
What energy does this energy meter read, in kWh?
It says 7134.5 kWh
